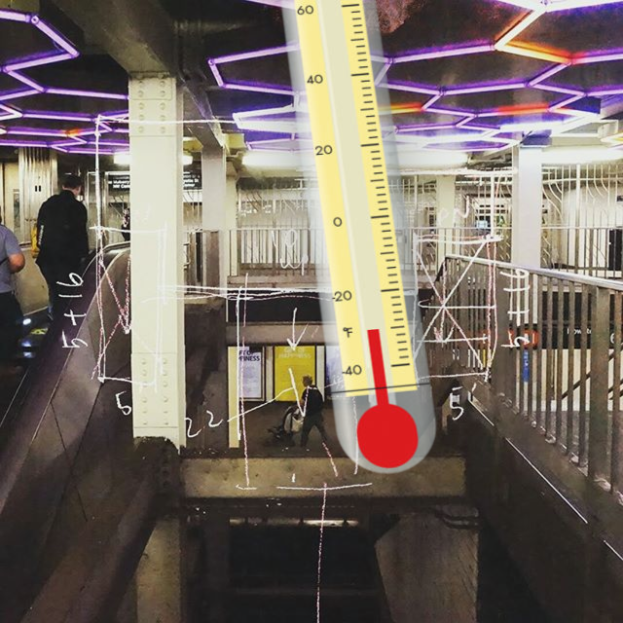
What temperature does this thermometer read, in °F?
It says -30 °F
